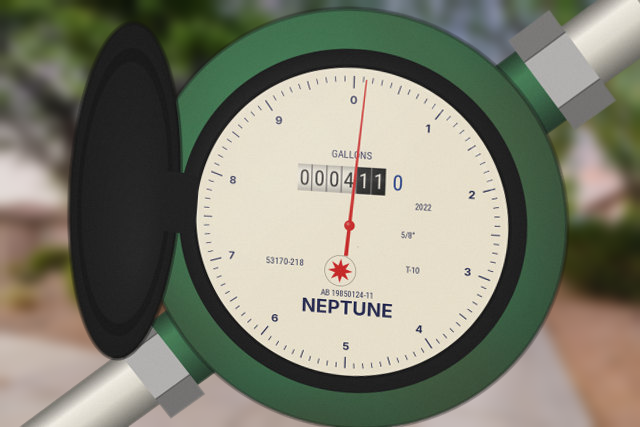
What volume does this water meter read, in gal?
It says 4110.1 gal
